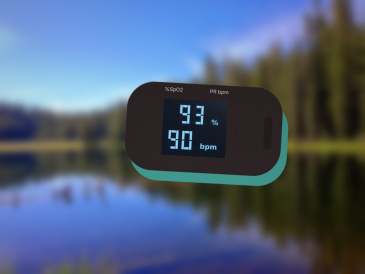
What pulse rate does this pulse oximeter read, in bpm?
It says 90 bpm
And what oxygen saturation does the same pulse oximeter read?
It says 93 %
